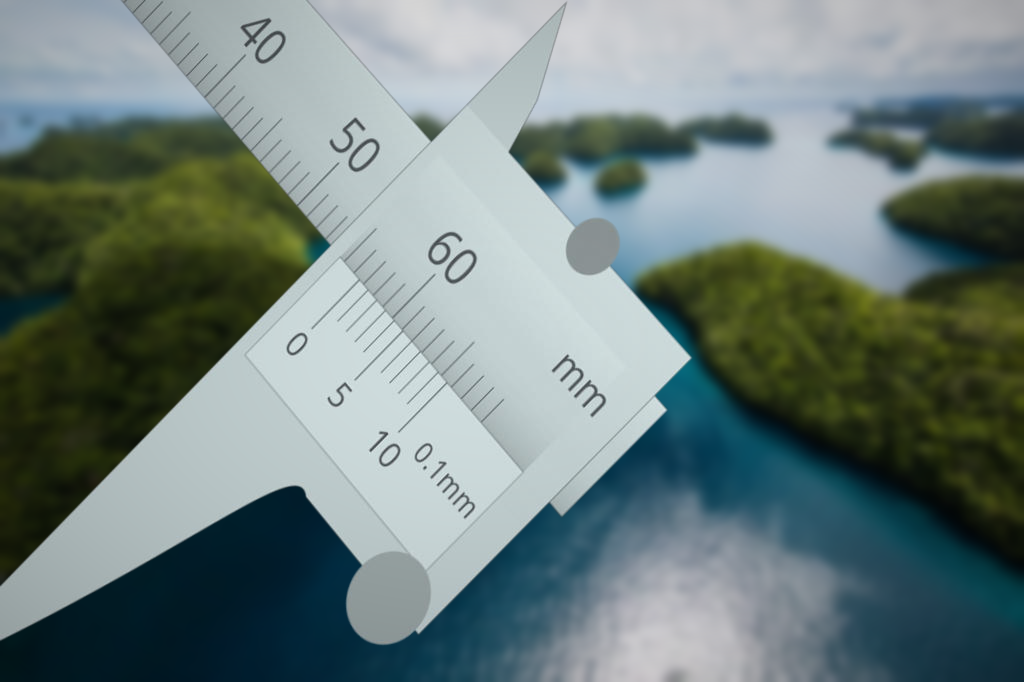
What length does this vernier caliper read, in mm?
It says 56.6 mm
